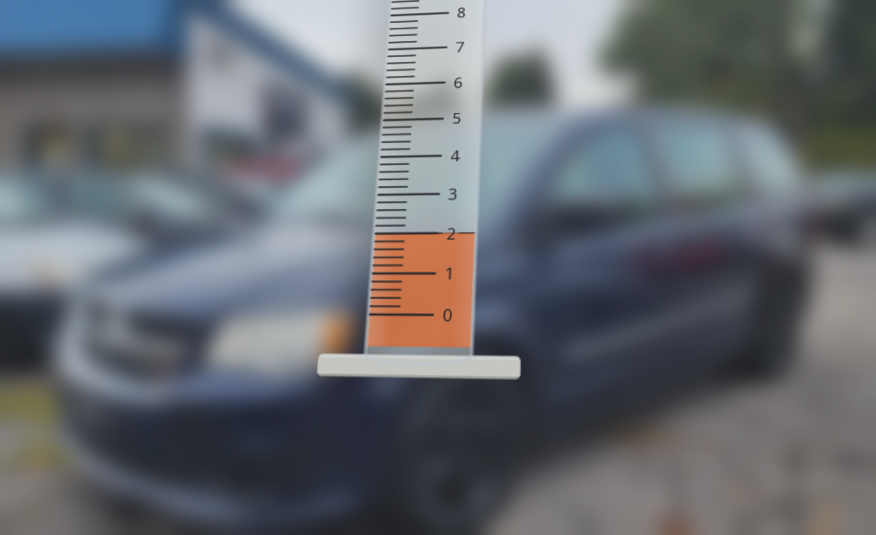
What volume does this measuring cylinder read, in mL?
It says 2 mL
